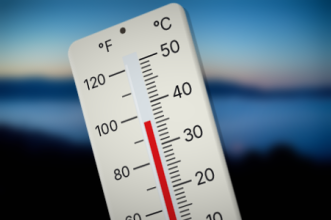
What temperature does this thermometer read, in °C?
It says 36 °C
